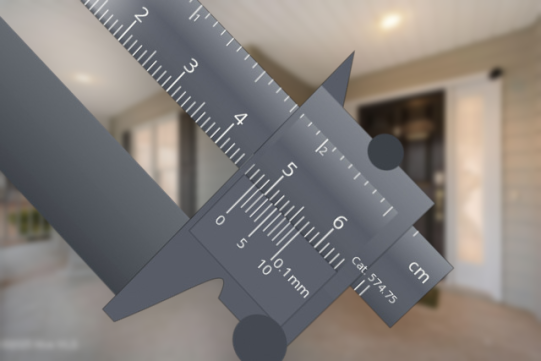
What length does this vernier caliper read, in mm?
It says 48.0 mm
